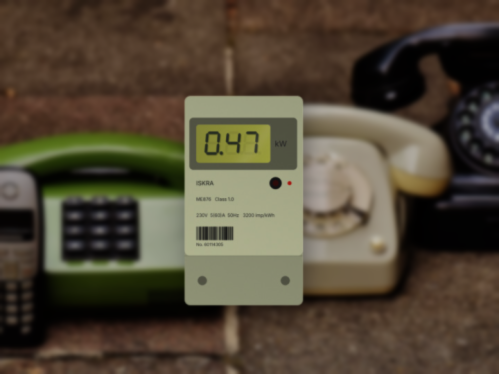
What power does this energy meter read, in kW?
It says 0.47 kW
